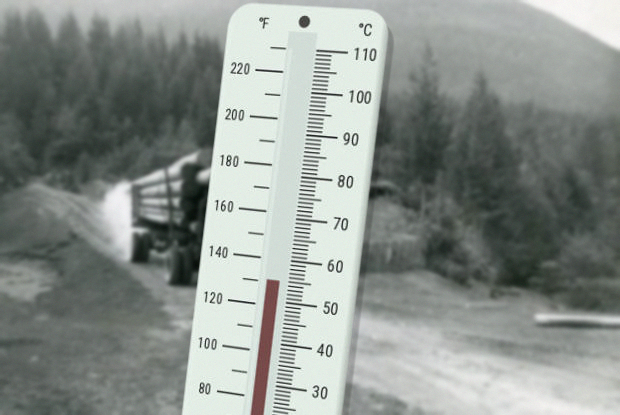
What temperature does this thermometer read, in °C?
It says 55 °C
